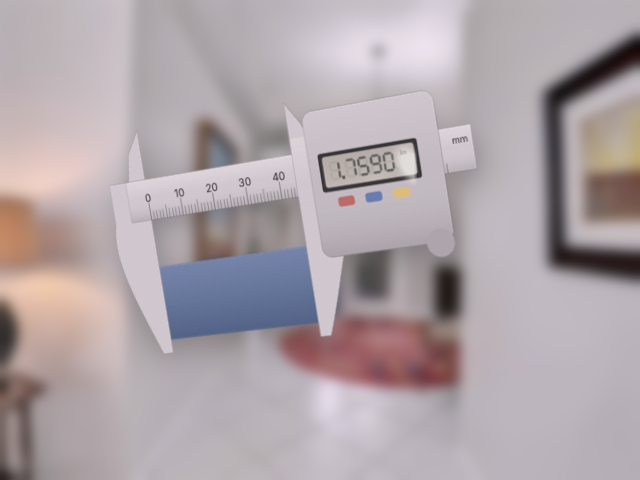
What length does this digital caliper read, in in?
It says 1.7590 in
